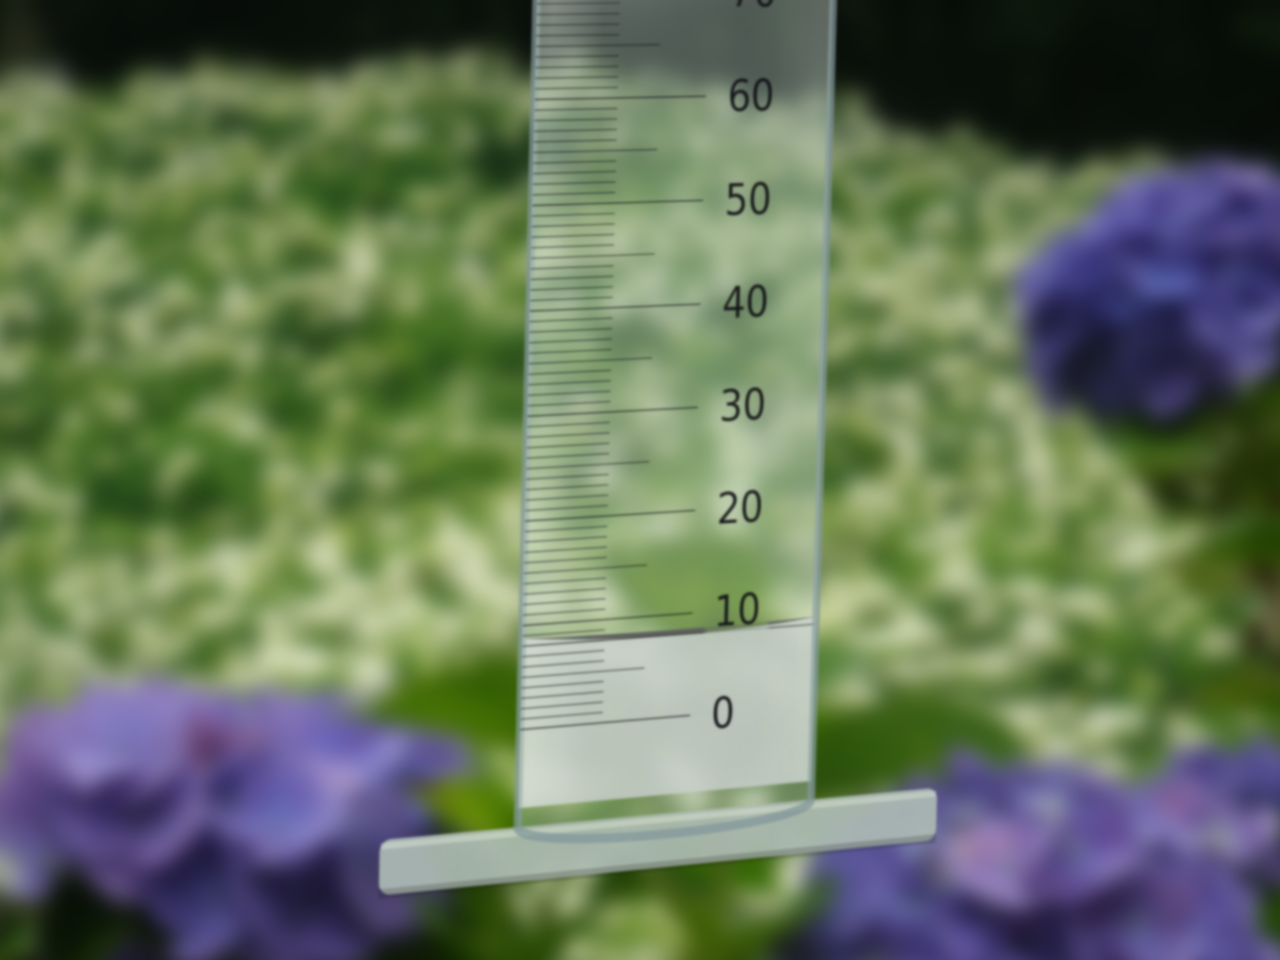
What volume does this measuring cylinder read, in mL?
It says 8 mL
